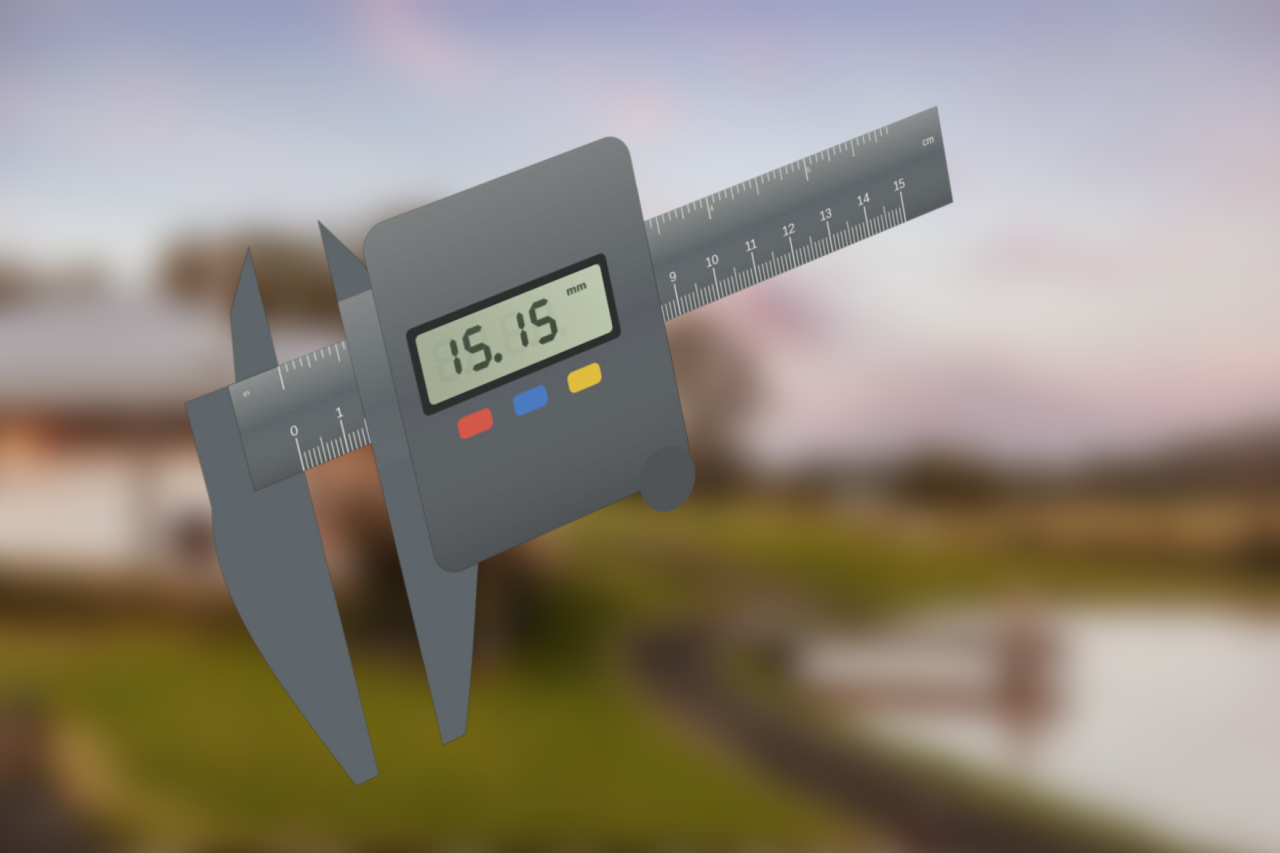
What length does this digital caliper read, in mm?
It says 15.15 mm
